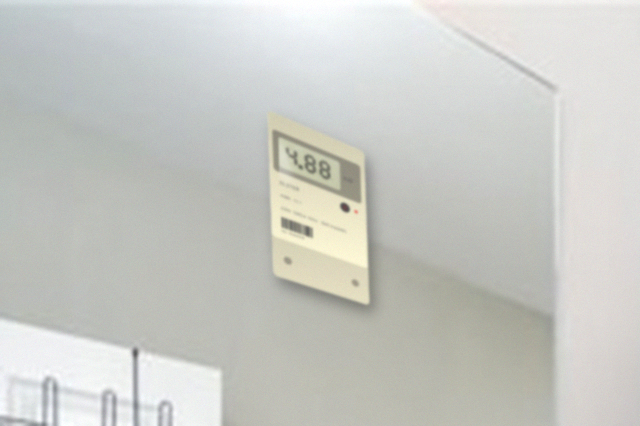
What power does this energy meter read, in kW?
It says 4.88 kW
